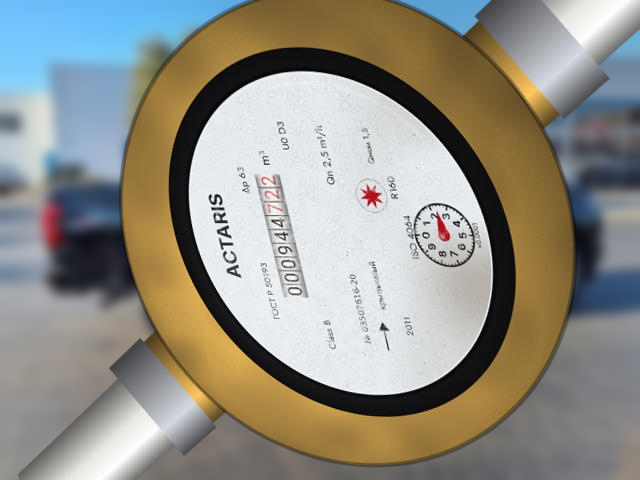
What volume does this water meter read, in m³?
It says 944.7222 m³
